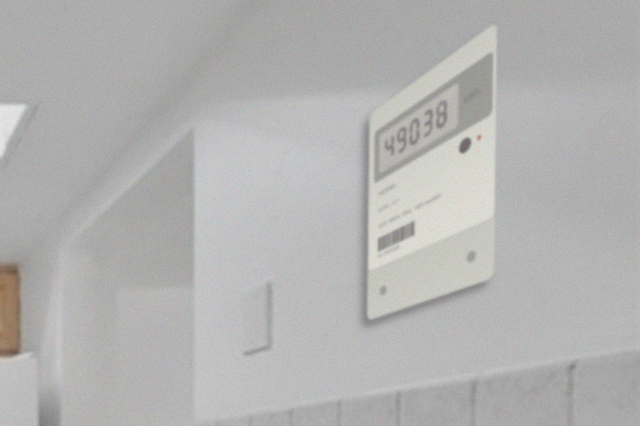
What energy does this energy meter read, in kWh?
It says 49038 kWh
